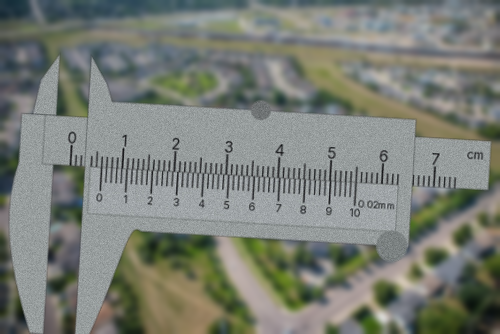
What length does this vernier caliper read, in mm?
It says 6.0 mm
